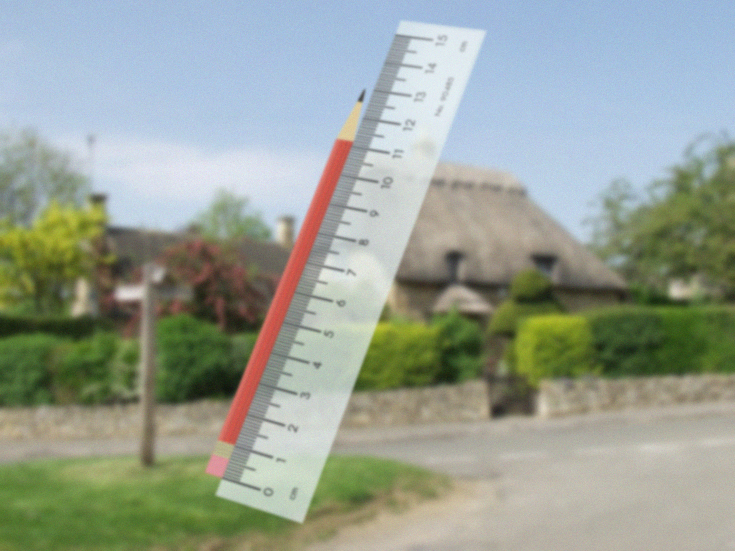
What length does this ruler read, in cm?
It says 13 cm
